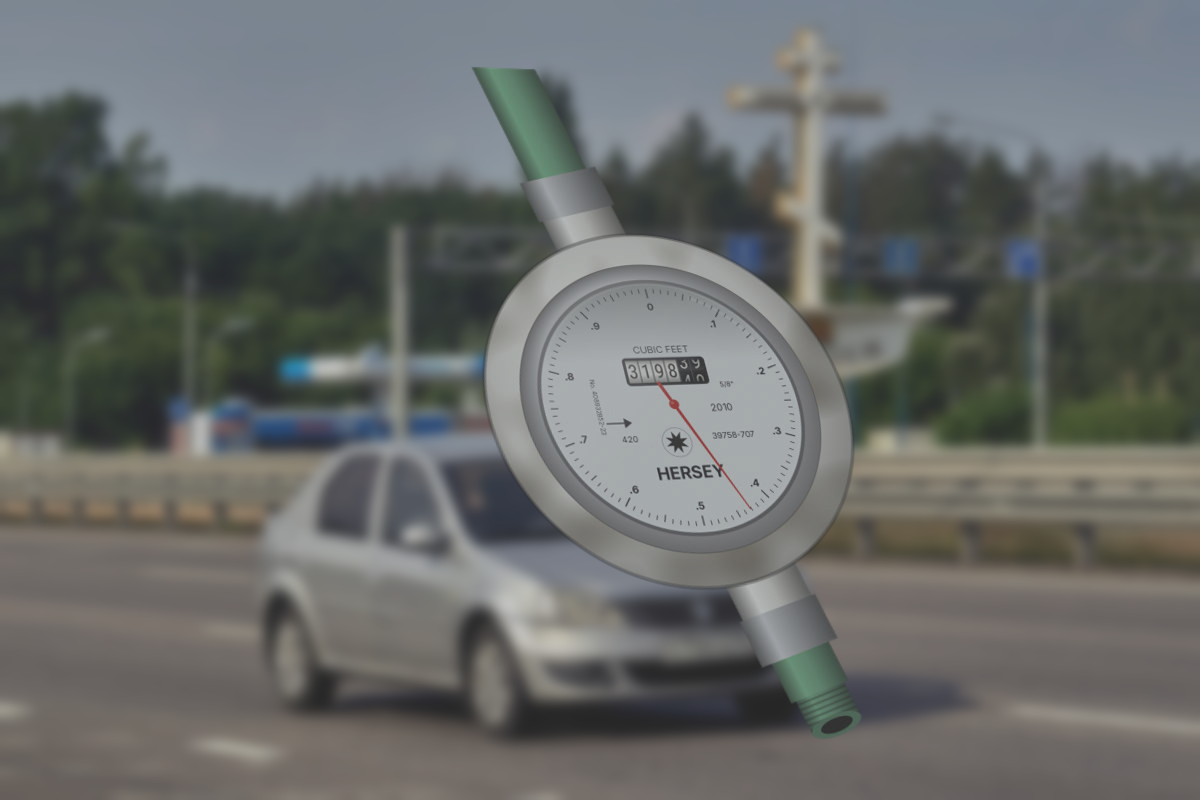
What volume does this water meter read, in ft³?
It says 319839.43 ft³
